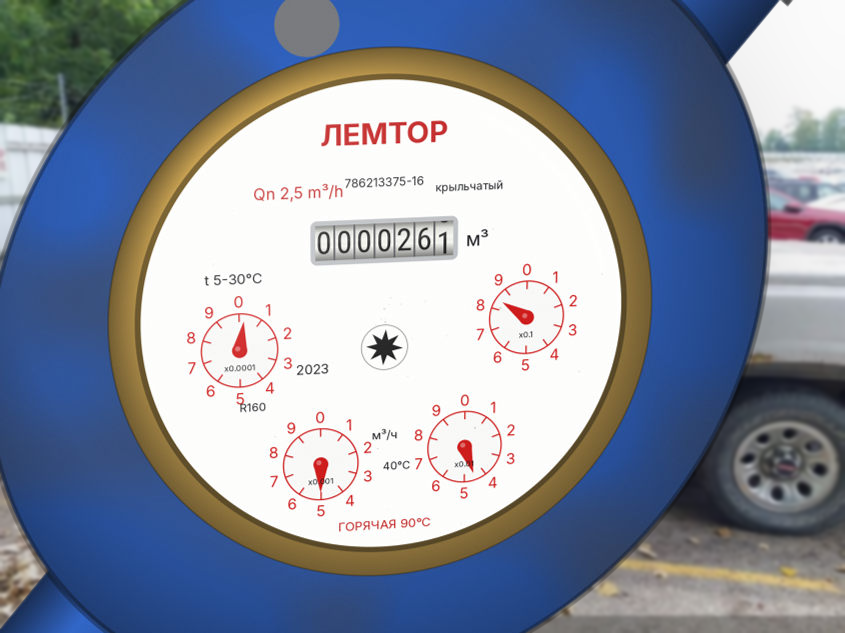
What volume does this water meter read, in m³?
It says 260.8450 m³
